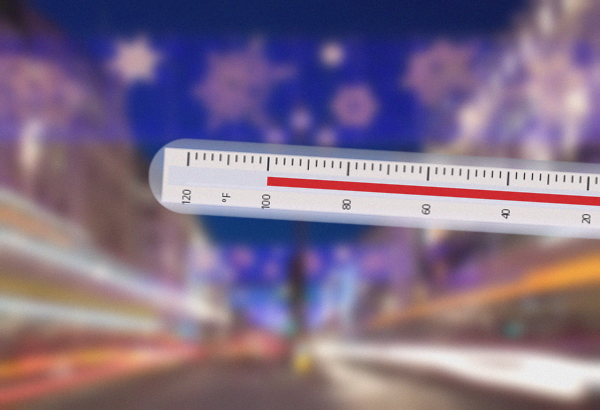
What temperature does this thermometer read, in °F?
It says 100 °F
